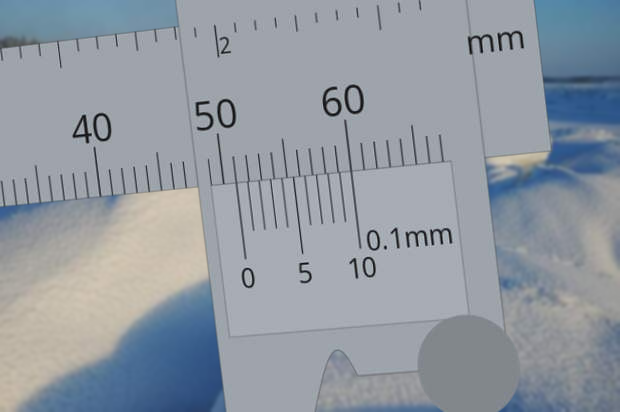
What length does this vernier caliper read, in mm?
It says 51.0 mm
